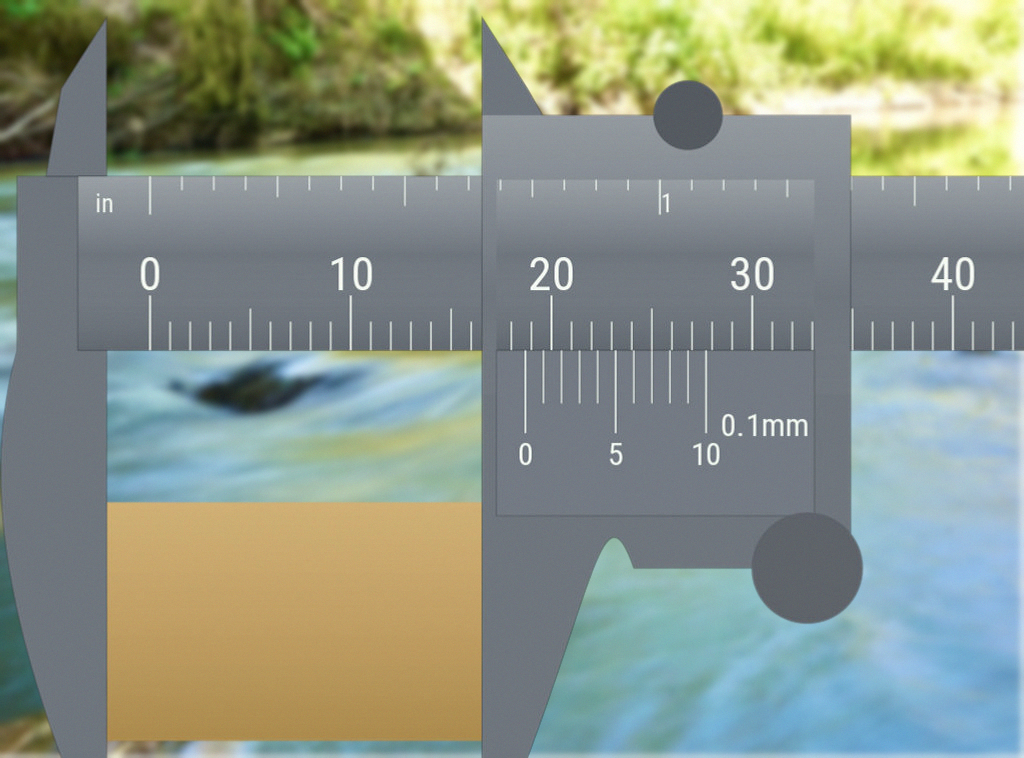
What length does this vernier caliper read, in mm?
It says 18.7 mm
